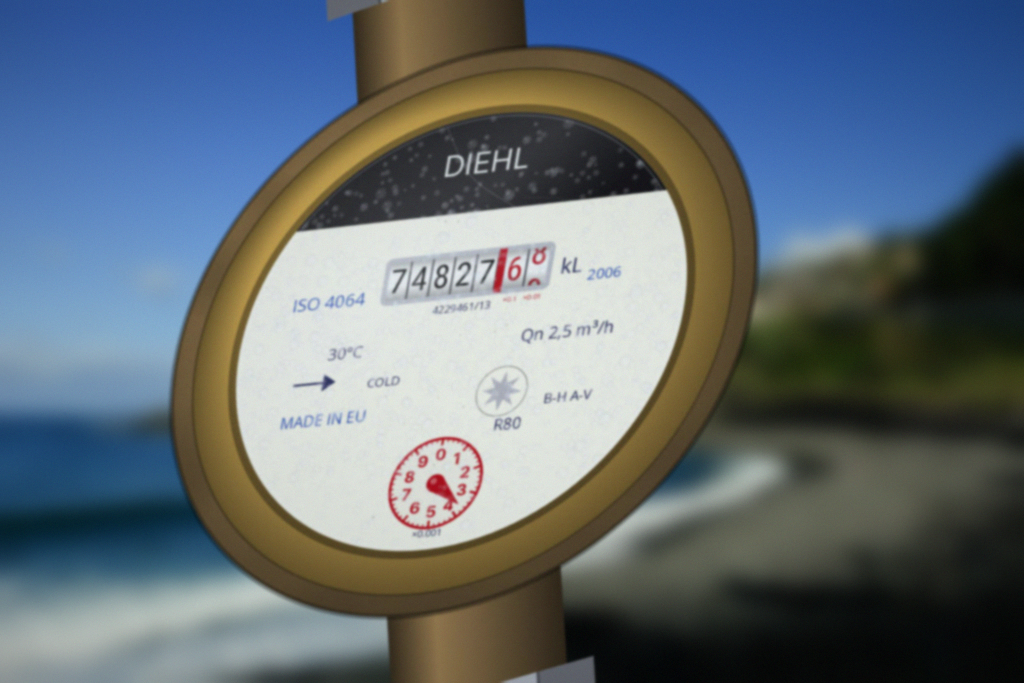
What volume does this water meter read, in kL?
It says 74827.683 kL
